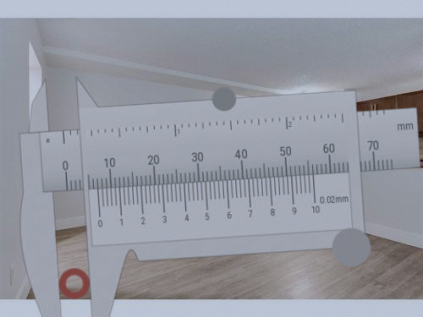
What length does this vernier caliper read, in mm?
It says 7.0 mm
